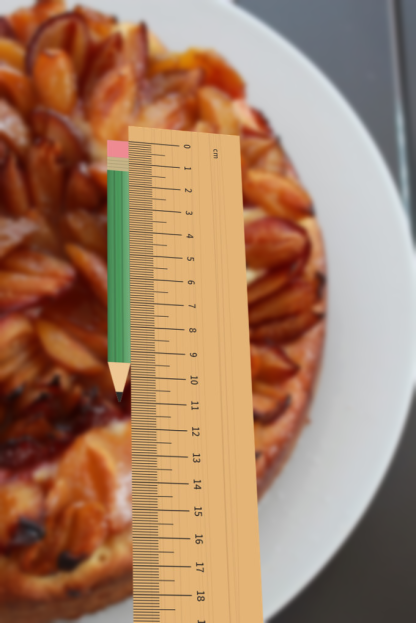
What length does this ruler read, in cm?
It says 11 cm
